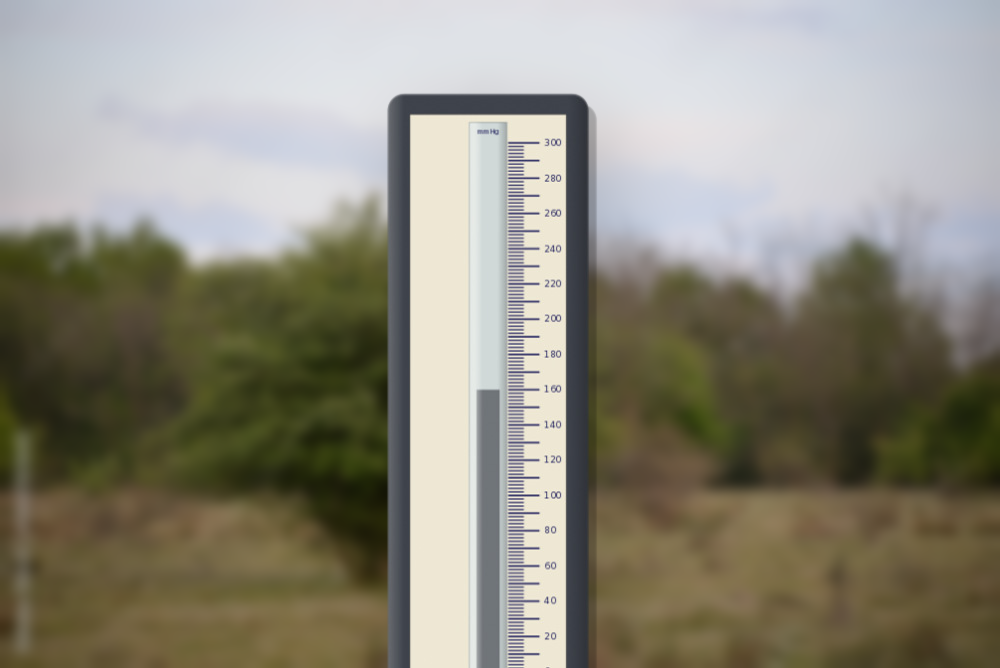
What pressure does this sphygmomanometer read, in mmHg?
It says 160 mmHg
